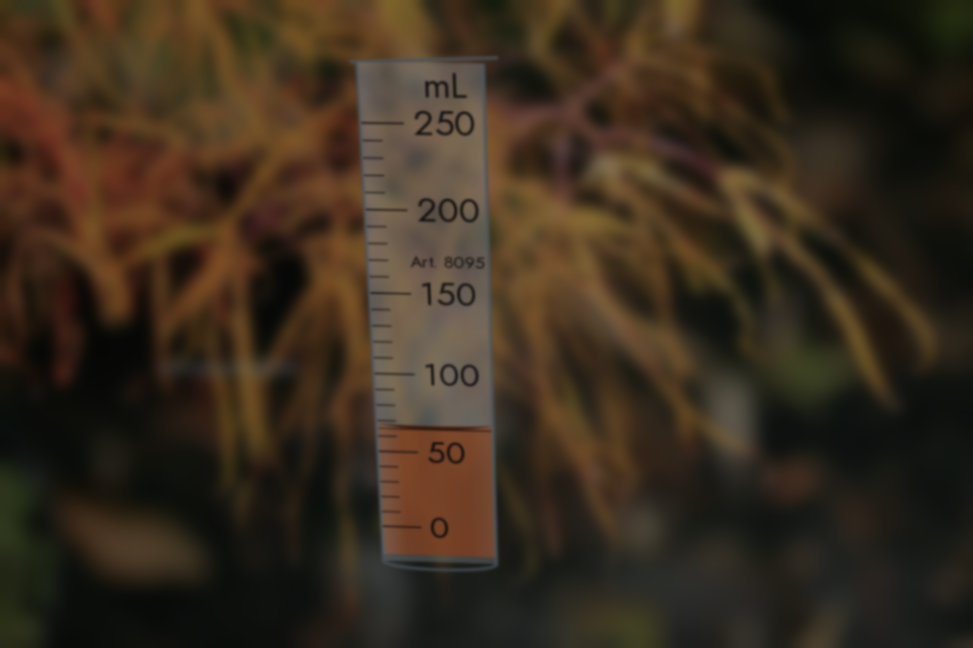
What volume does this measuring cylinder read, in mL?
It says 65 mL
